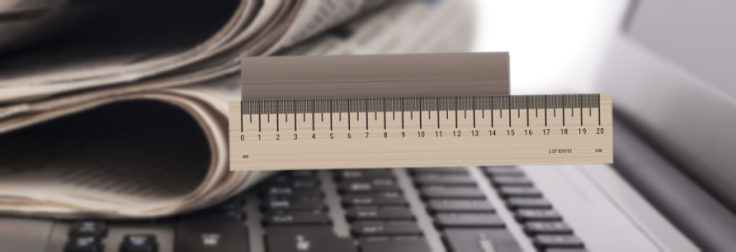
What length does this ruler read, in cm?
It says 15 cm
